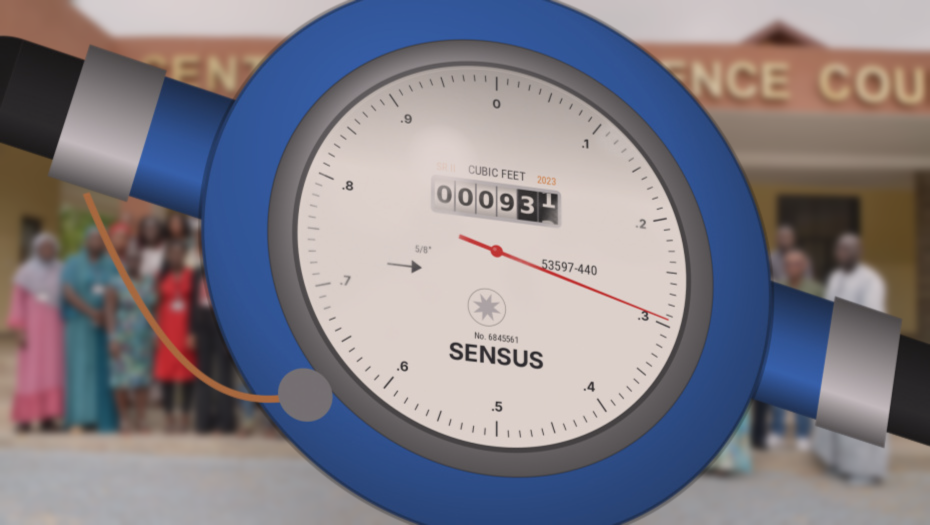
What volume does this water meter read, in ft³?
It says 931.29 ft³
